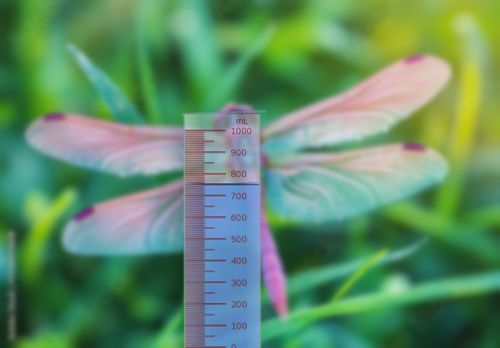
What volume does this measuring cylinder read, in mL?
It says 750 mL
